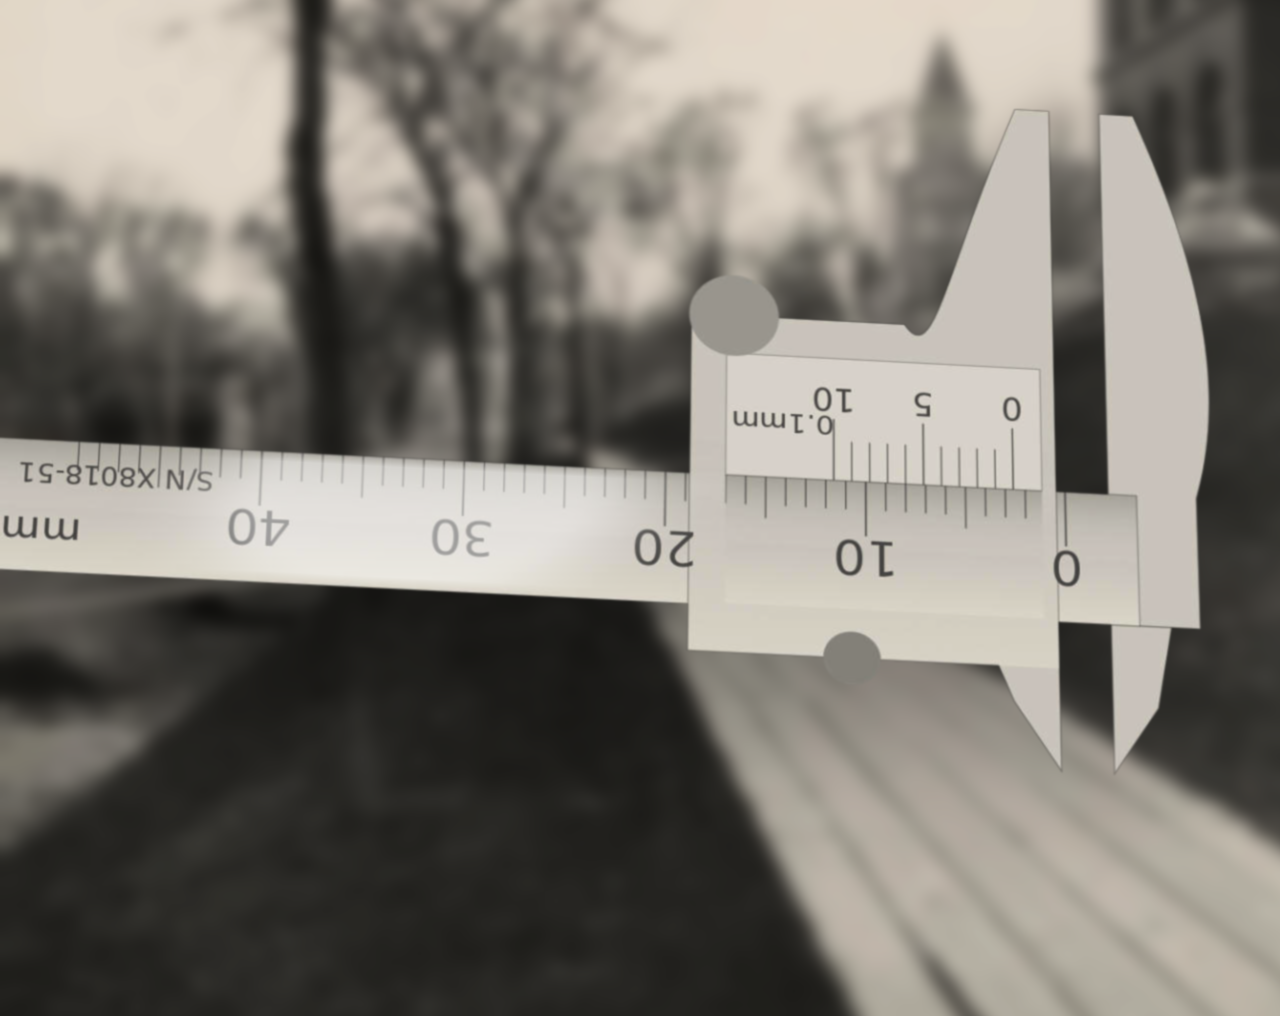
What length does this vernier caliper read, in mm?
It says 2.6 mm
